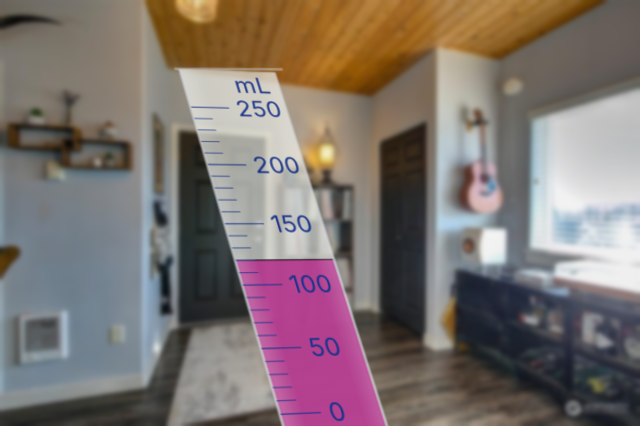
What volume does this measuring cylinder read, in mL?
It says 120 mL
